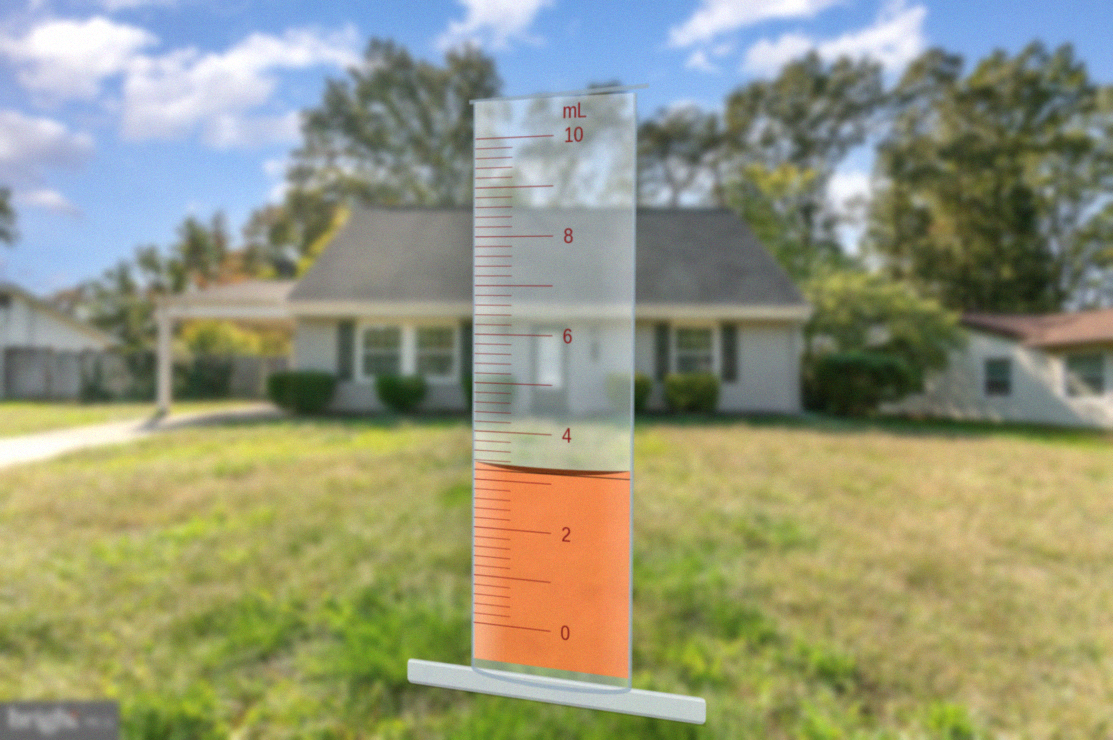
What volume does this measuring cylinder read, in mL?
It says 3.2 mL
